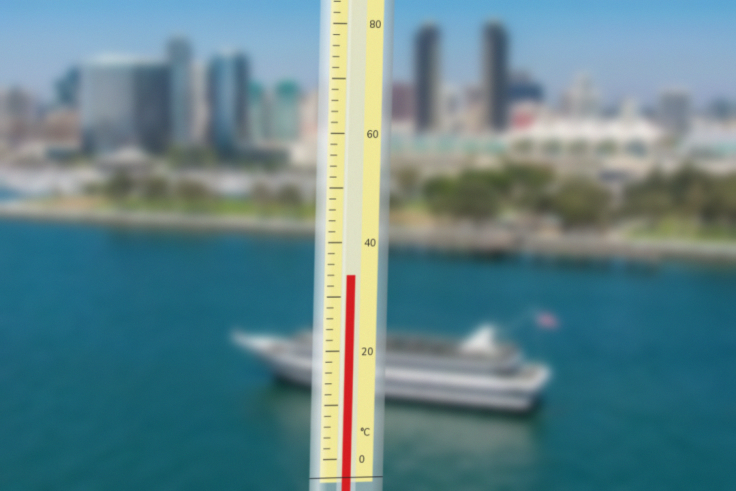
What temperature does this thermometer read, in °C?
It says 34 °C
